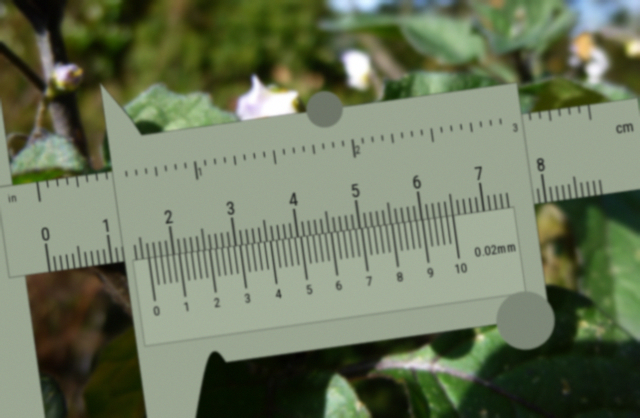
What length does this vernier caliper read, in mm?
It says 16.0 mm
